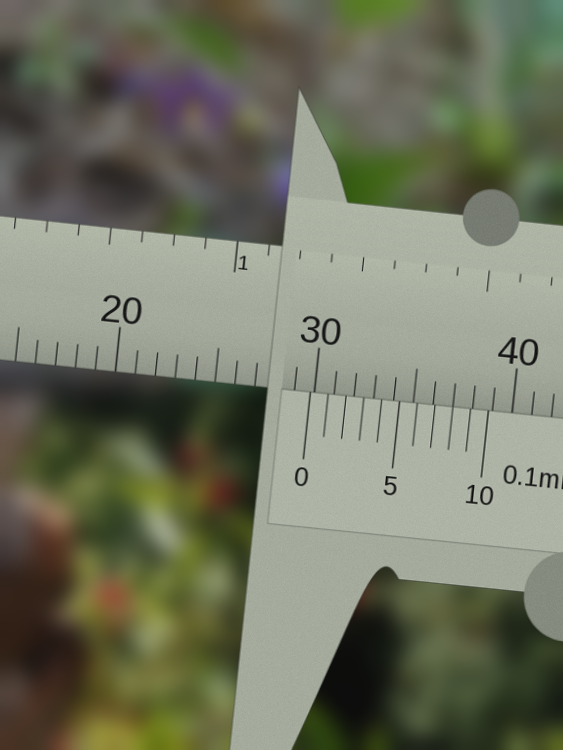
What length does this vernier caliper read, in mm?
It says 29.8 mm
